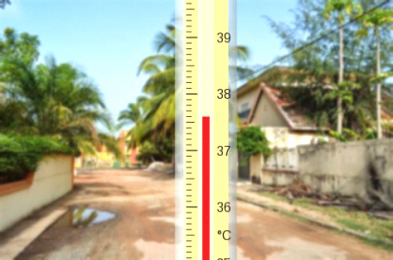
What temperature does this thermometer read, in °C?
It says 37.6 °C
